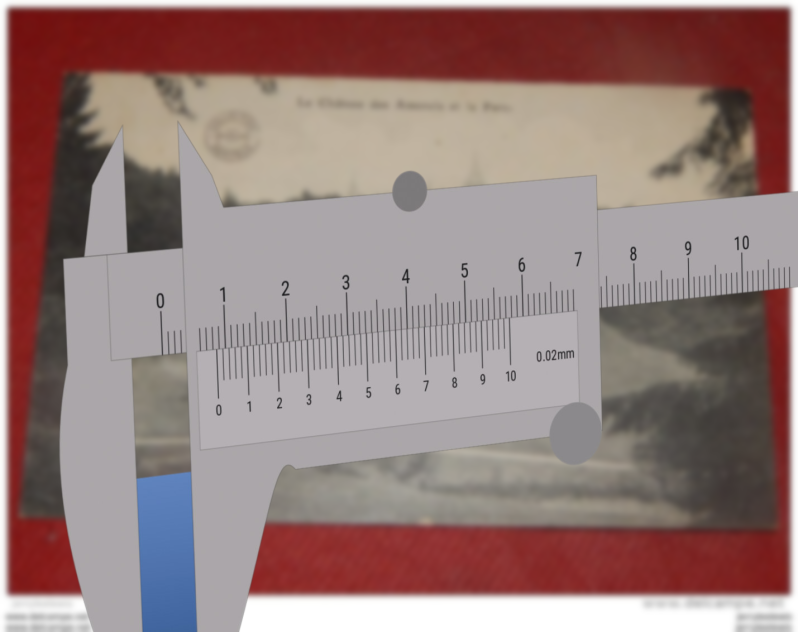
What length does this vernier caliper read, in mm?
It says 8.6 mm
